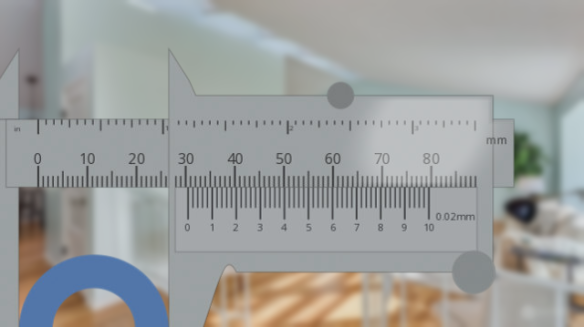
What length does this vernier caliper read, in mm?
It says 30.5 mm
